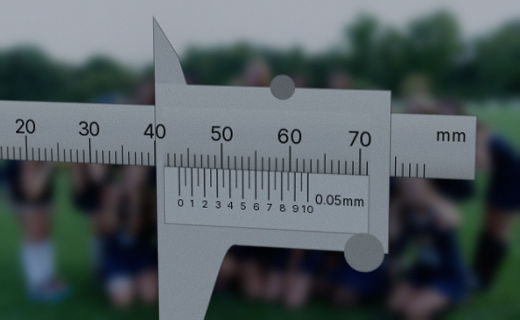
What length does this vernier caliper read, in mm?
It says 43.6 mm
